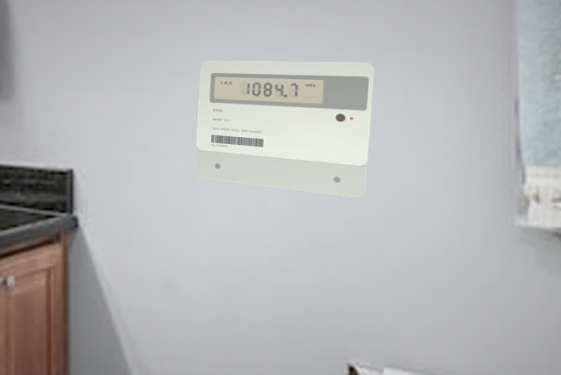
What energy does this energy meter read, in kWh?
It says 1084.7 kWh
